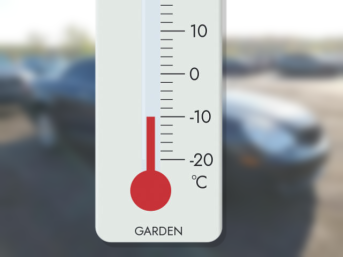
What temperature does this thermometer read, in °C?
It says -10 °C
